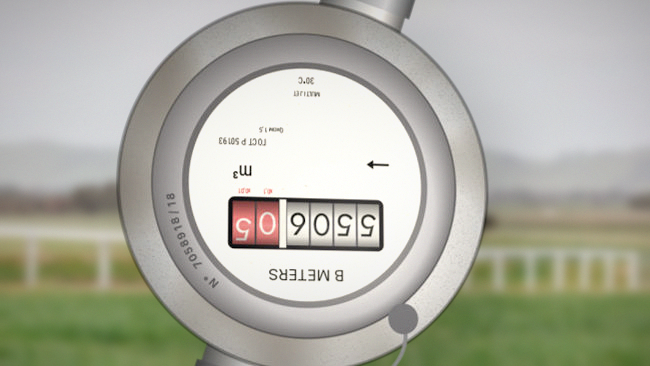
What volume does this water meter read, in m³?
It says 5506.05 m³
